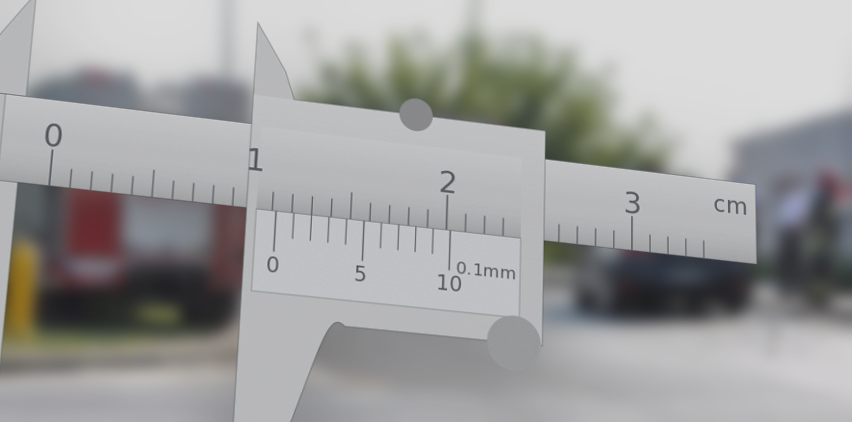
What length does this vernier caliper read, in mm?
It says 11.2 mm
